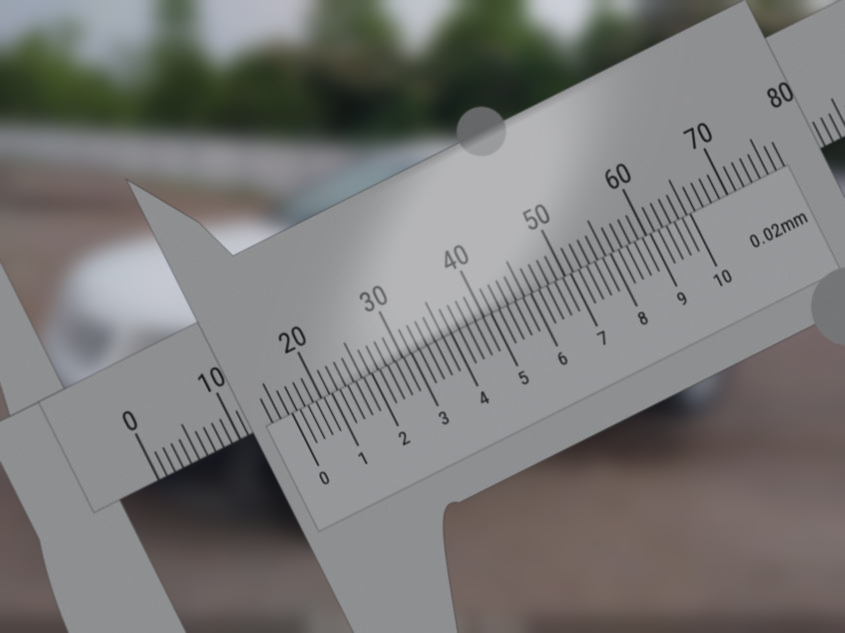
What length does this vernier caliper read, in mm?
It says 16.4 mm
